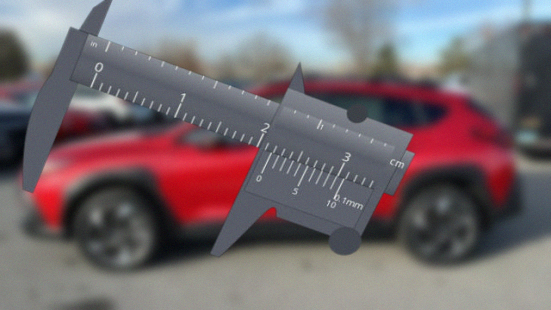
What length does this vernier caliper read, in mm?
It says 21.8 mm
